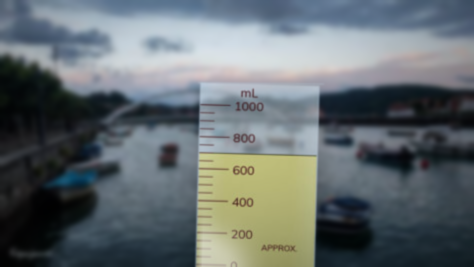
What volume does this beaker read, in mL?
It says 700 mL
